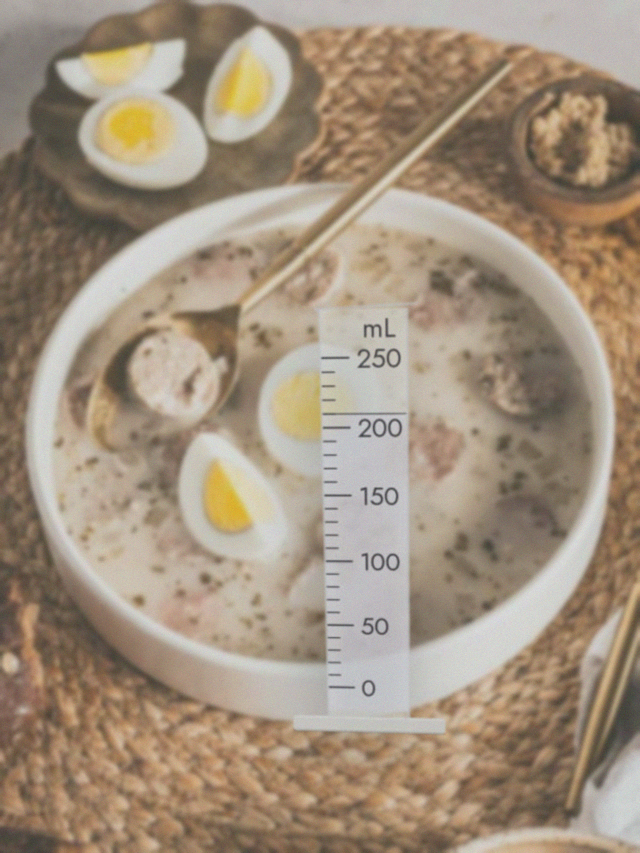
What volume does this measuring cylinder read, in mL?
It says 210 mL
